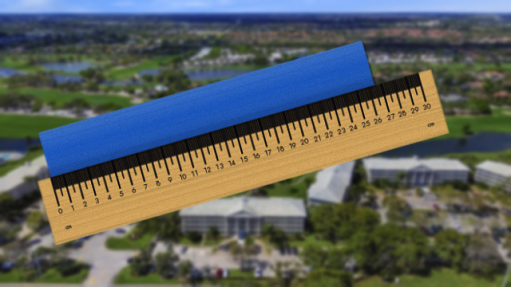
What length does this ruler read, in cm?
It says 26.5 cm
